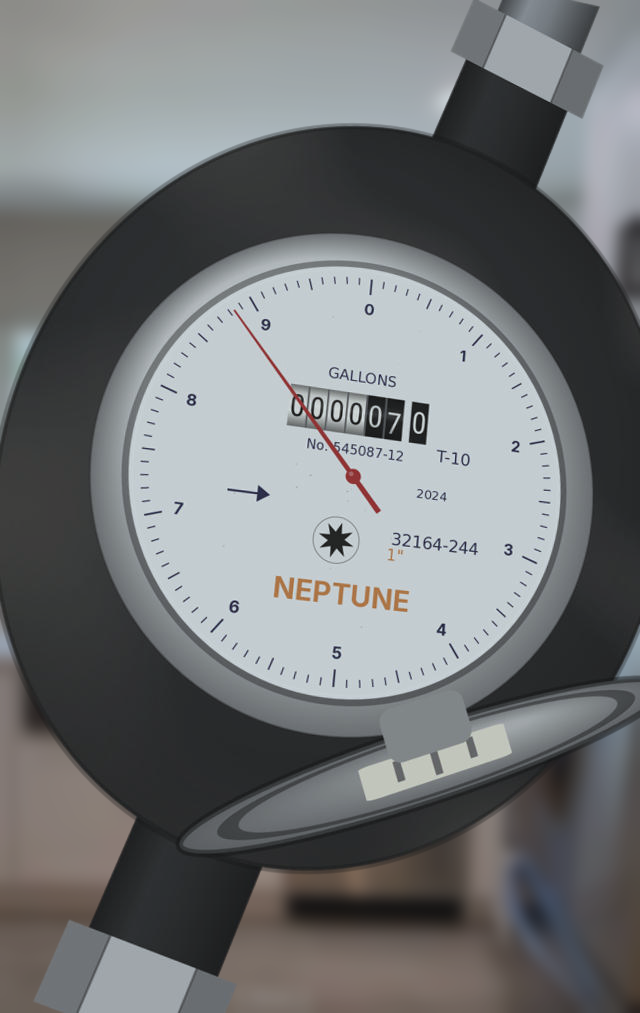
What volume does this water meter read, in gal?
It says 68.8 gal
